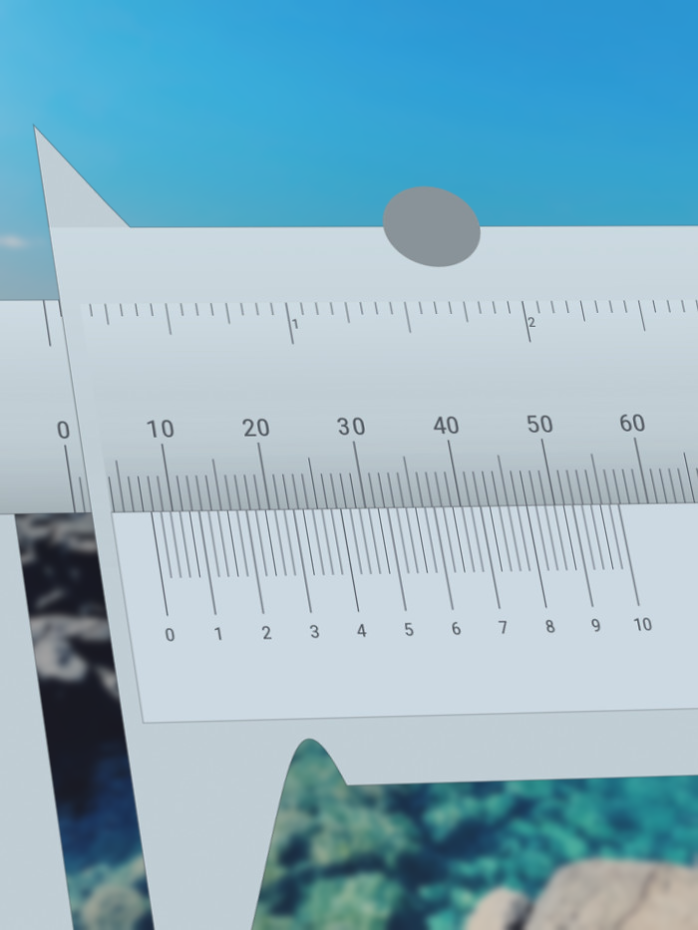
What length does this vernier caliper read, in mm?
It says 7.8 mm
